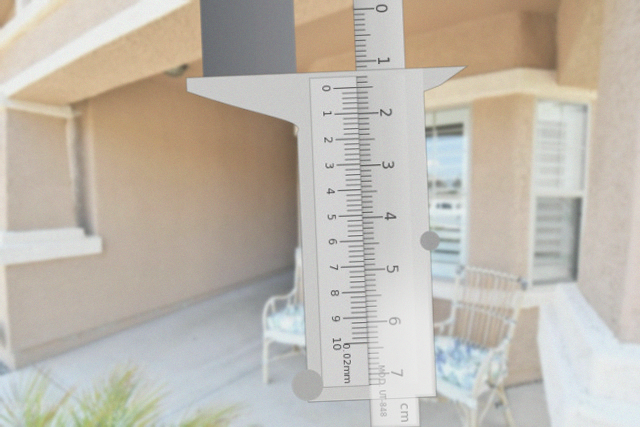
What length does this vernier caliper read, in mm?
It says 15.0 mm
